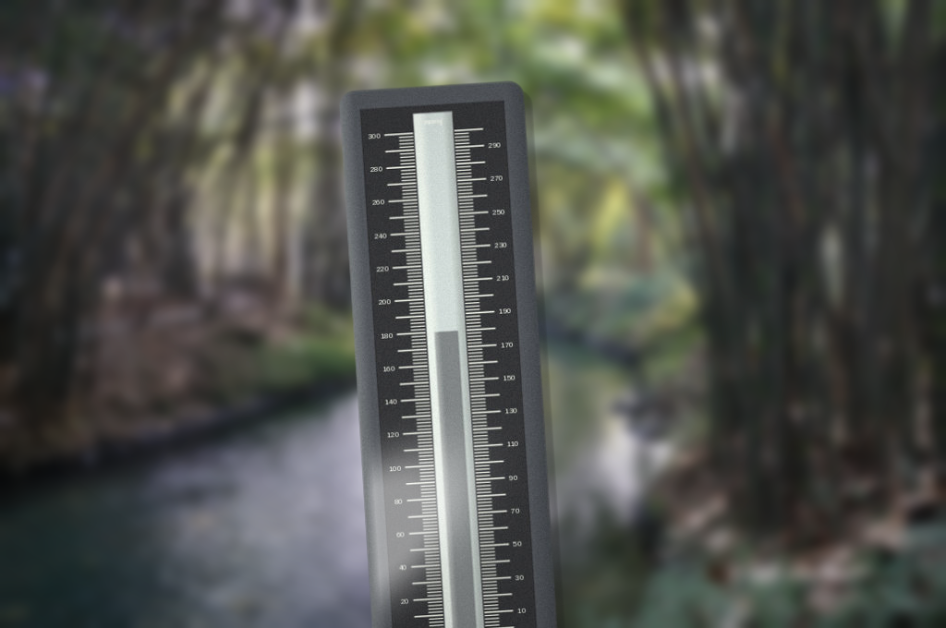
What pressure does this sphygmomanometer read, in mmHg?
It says 180 mmHg
